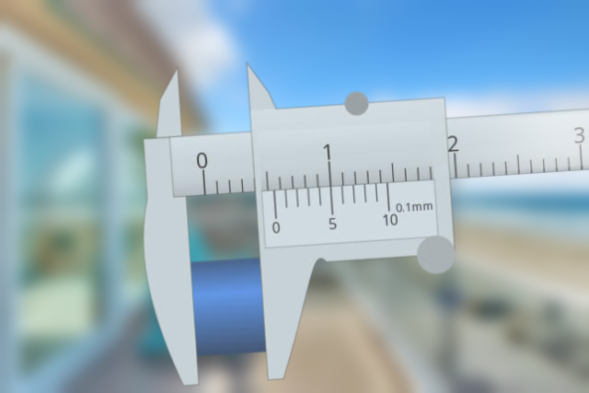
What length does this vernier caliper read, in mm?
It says 5.5 mm
